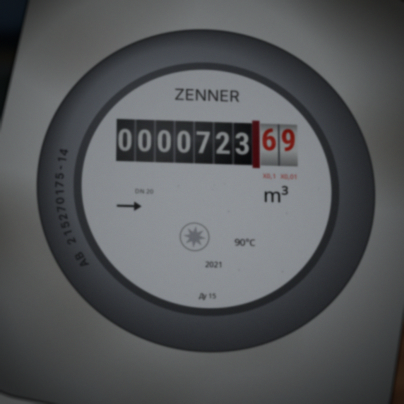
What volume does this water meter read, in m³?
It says 723.69 m³
